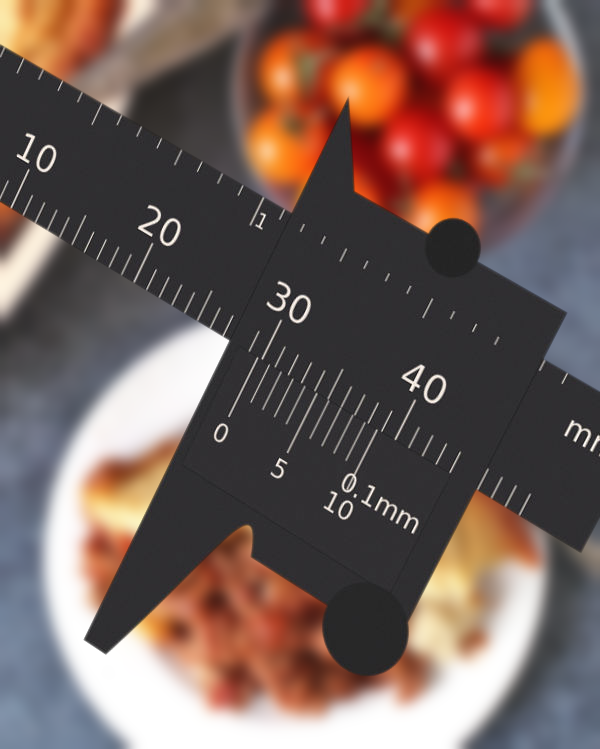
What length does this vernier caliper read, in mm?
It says 29.7 mm
